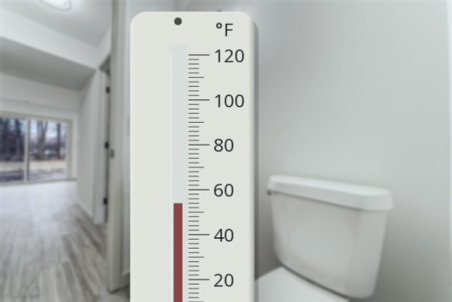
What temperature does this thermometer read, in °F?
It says 54 °F
